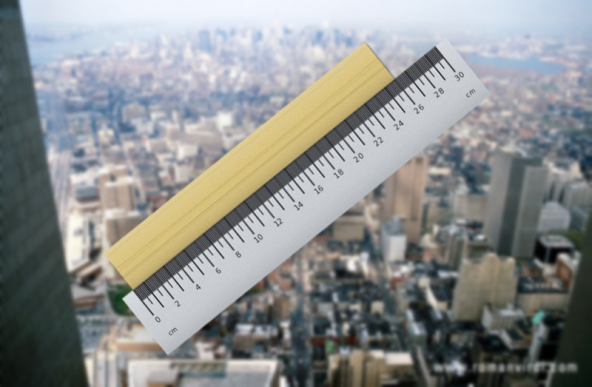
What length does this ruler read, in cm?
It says 26 cm
